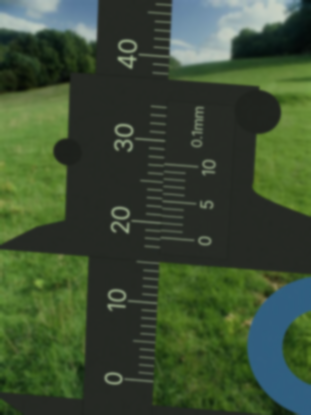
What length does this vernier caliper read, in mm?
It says 18.2 mm
